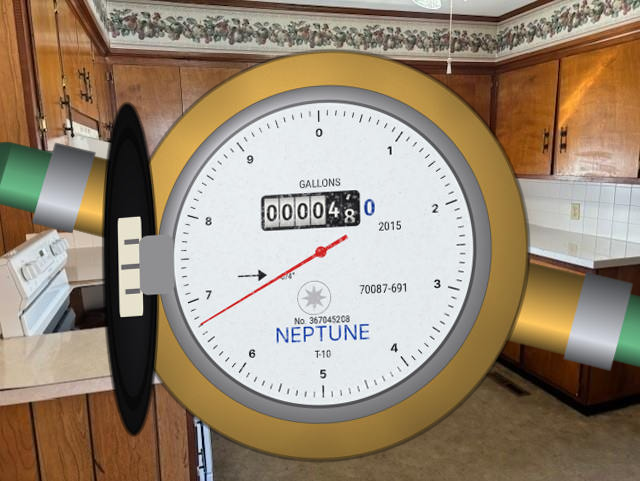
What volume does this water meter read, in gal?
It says 476.7 gal
